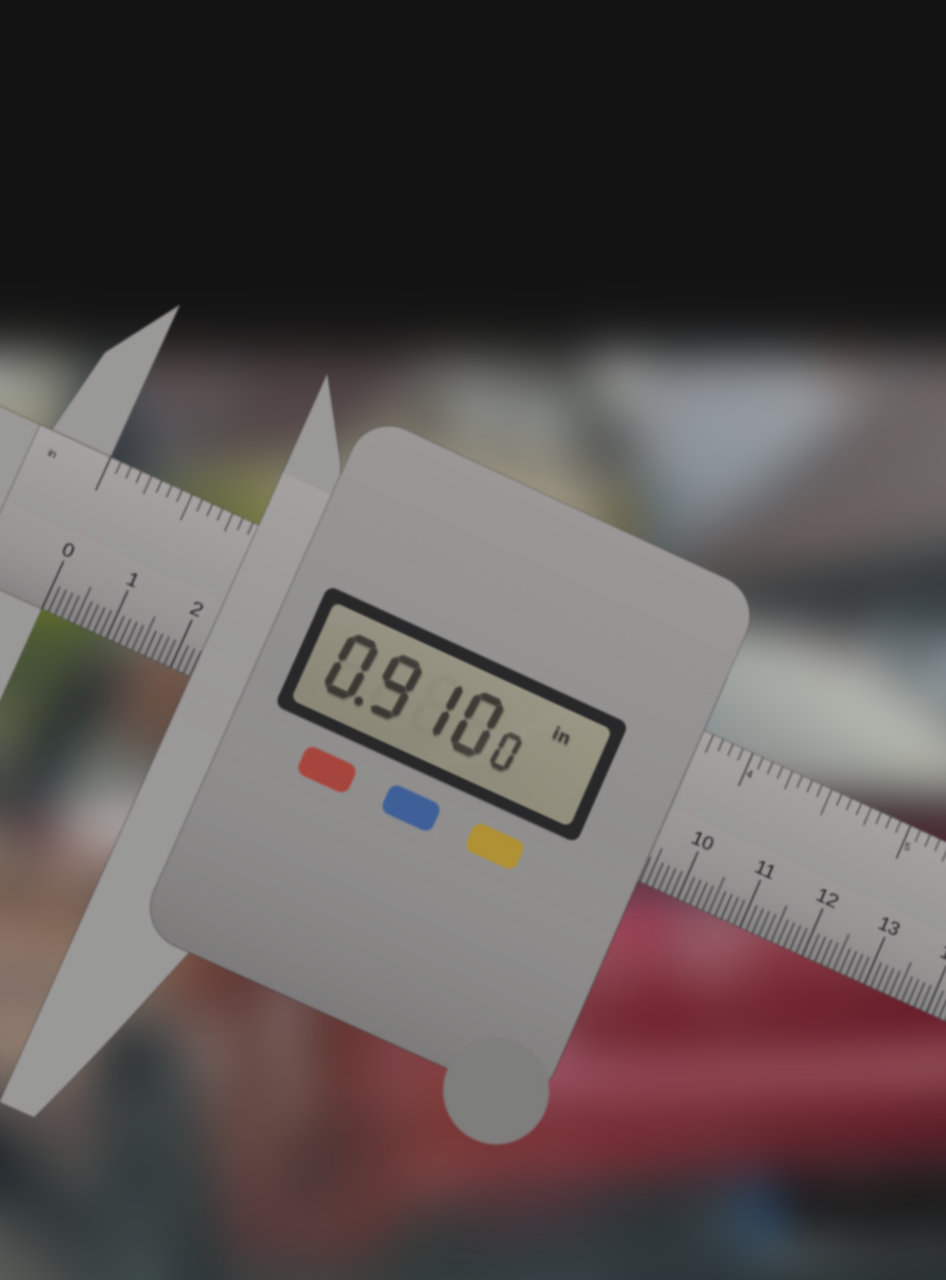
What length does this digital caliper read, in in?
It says 0.9100 in
